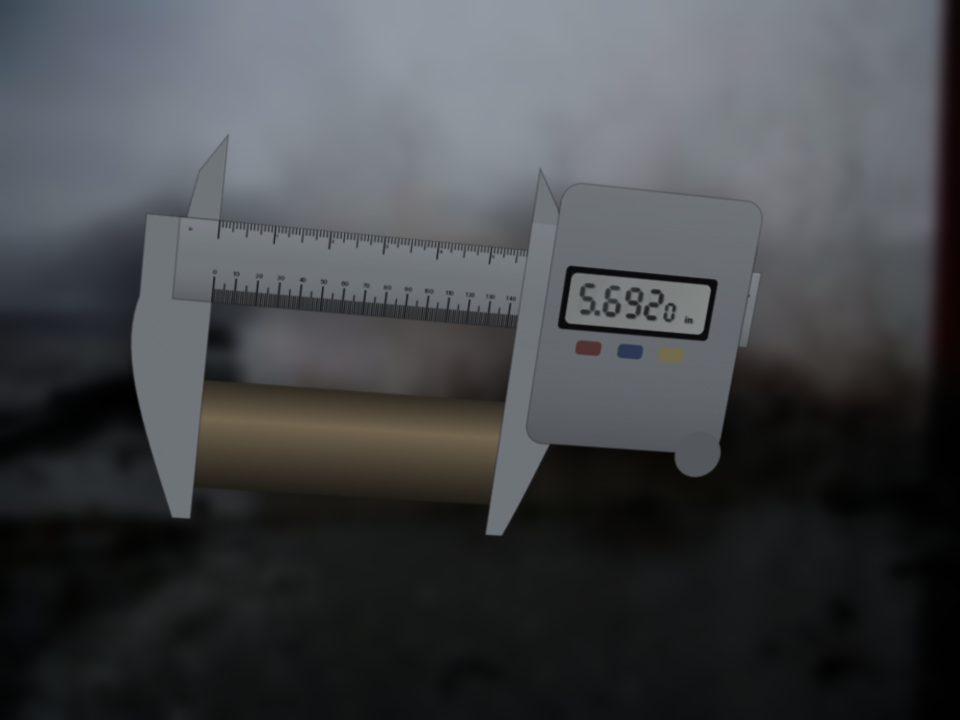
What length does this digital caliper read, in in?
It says 5.6920 in
